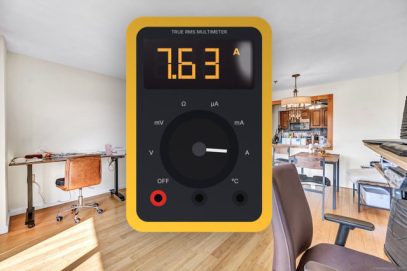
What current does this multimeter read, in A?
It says 7.63 A
